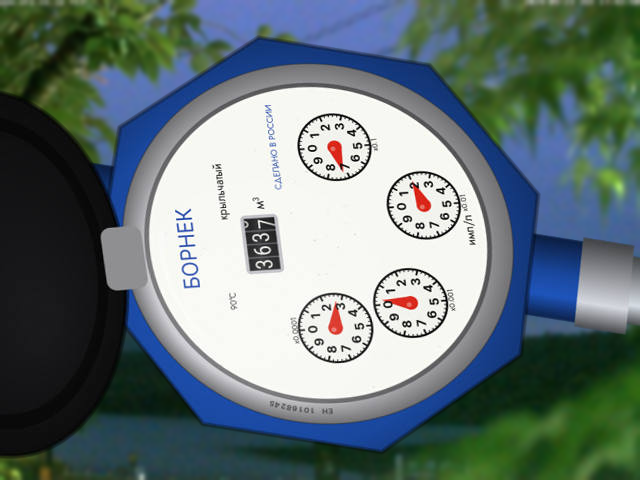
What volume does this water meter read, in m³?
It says 3636.7202 m³
